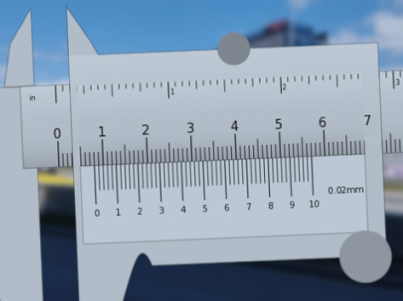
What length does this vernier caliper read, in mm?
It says 8.0 mm
